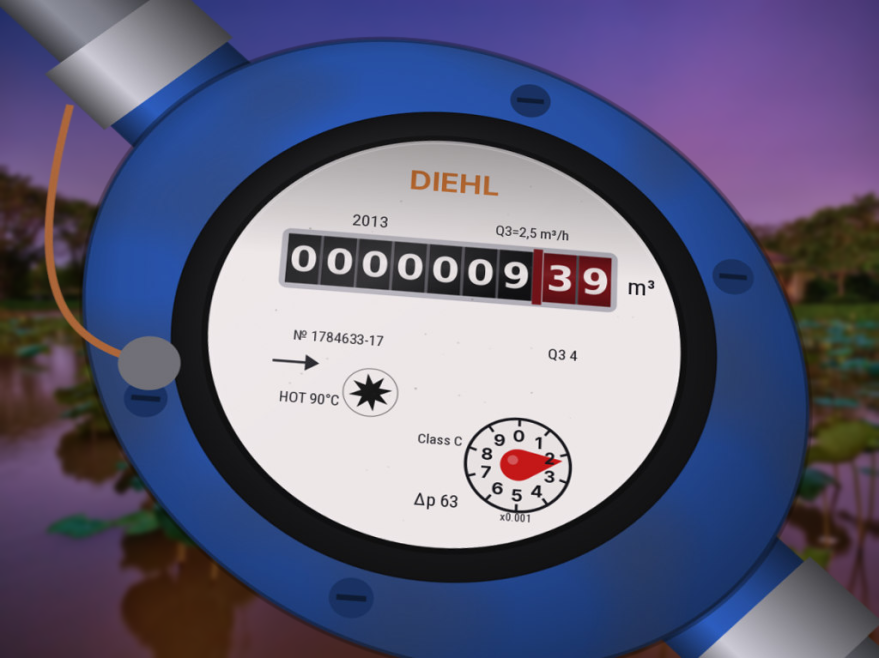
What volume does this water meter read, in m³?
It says 9.392 m³
